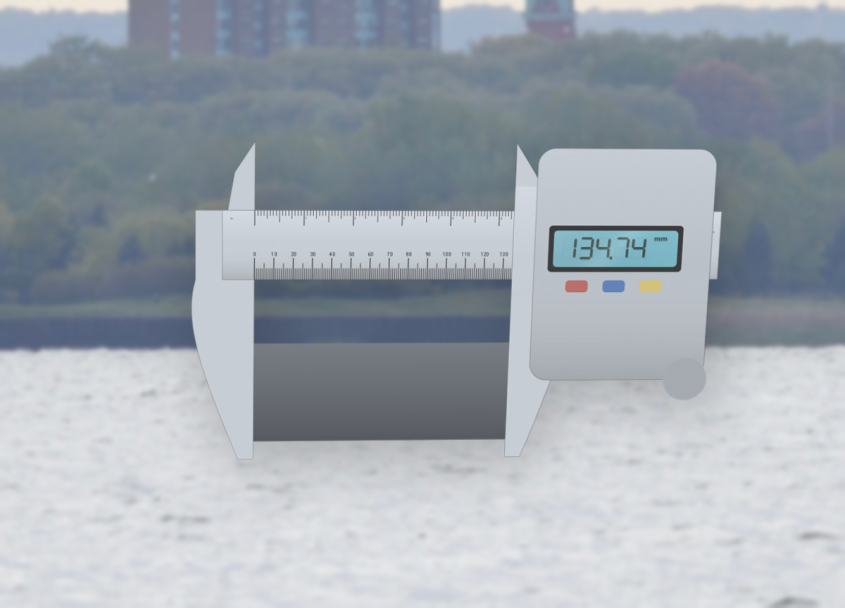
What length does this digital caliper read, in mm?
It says 134.74 mm
